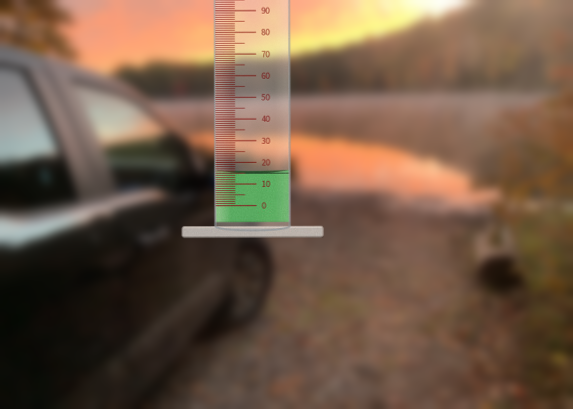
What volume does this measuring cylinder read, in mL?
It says 15 mL
